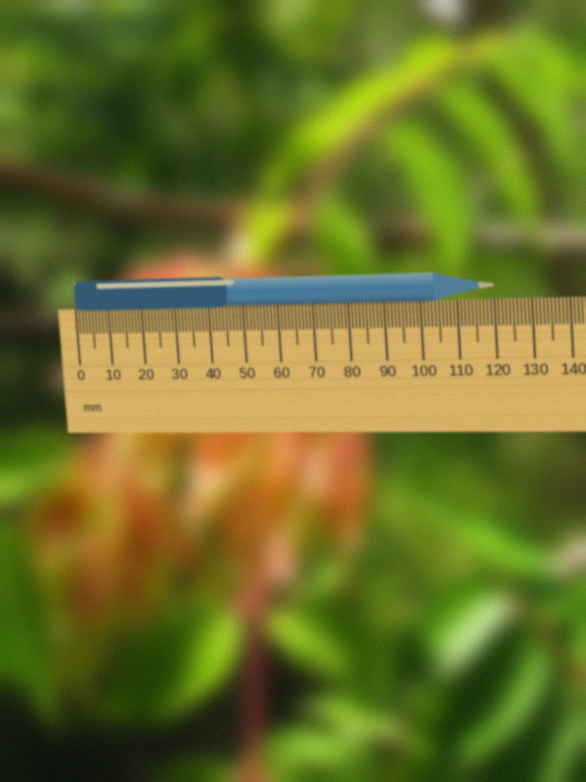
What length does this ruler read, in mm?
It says 120 mm
